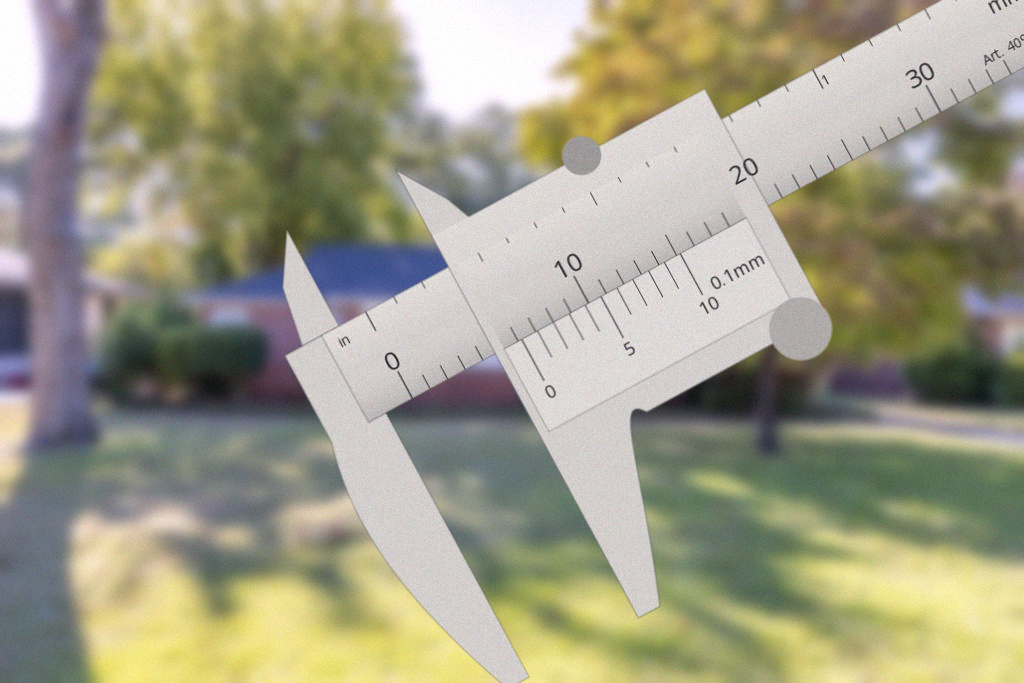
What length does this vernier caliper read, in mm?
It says 6.2 mm
